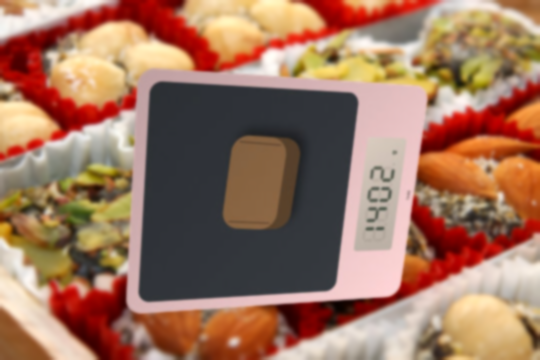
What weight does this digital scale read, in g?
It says 1402 g
